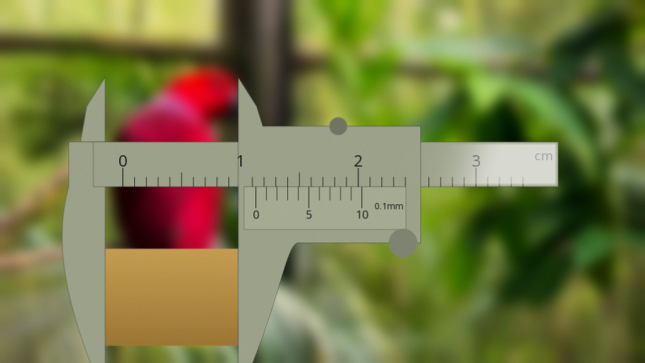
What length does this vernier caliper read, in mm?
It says 11.3 mm
